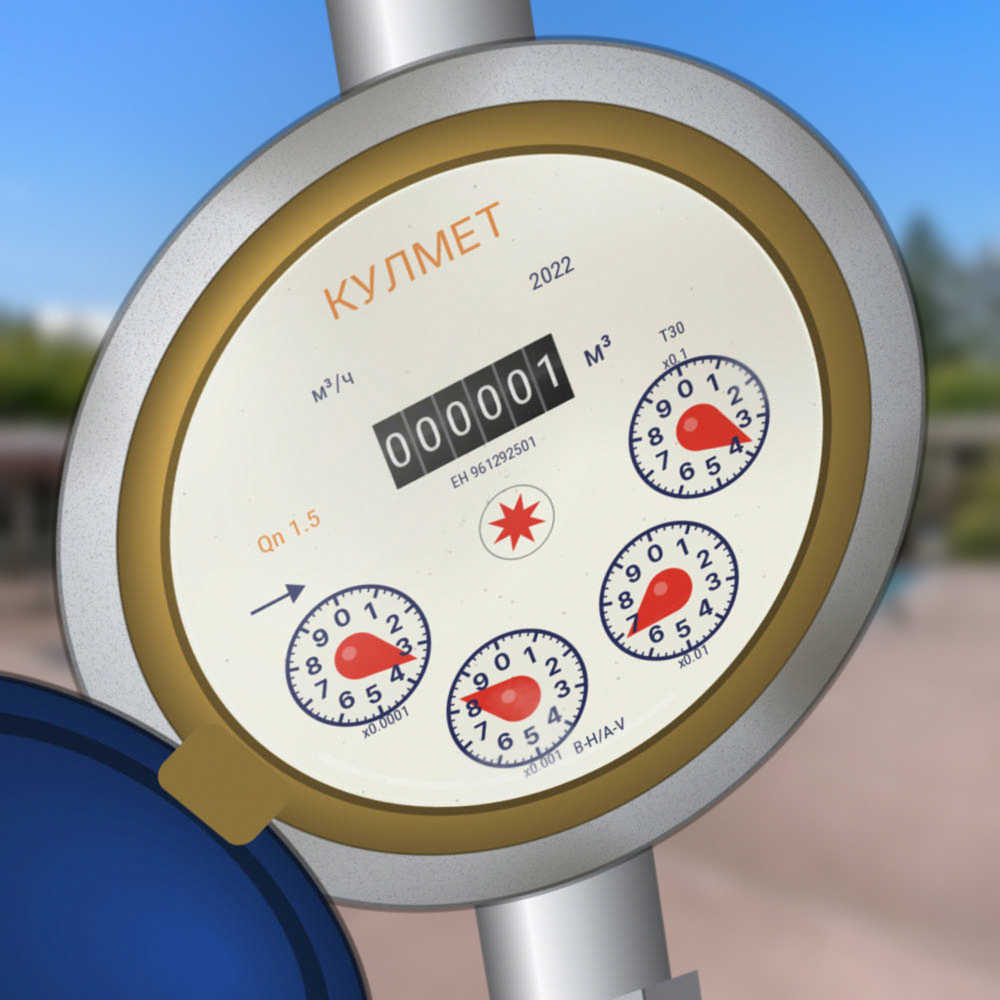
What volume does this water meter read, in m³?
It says 1.3683 m³
